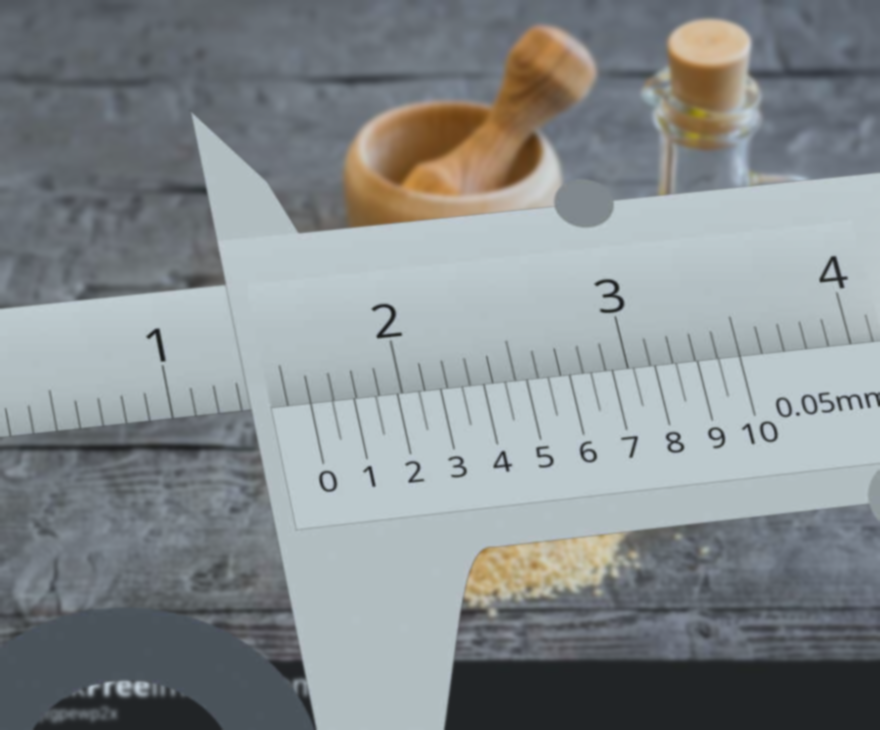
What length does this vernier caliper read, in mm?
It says 16.0 mm
